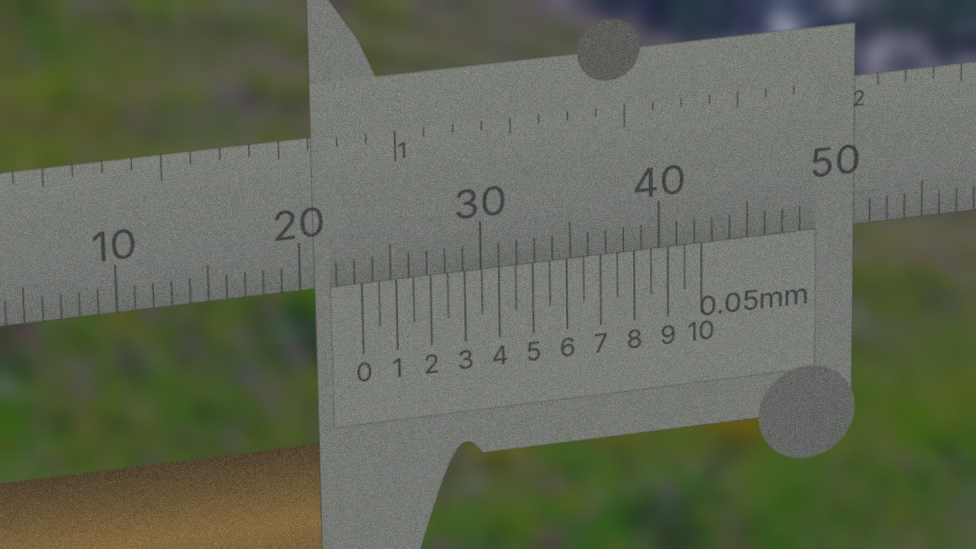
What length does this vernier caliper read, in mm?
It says 23.4 mm
